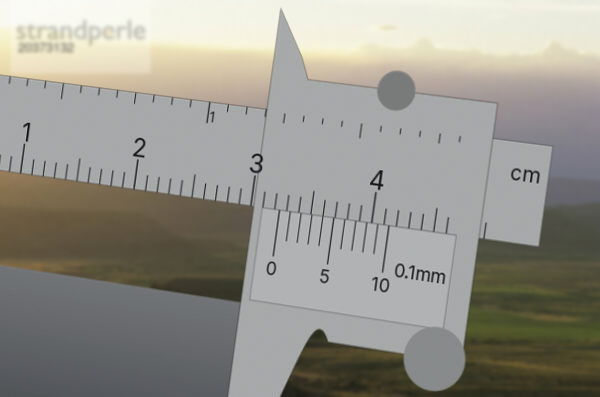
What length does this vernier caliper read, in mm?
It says 32.4 mm
